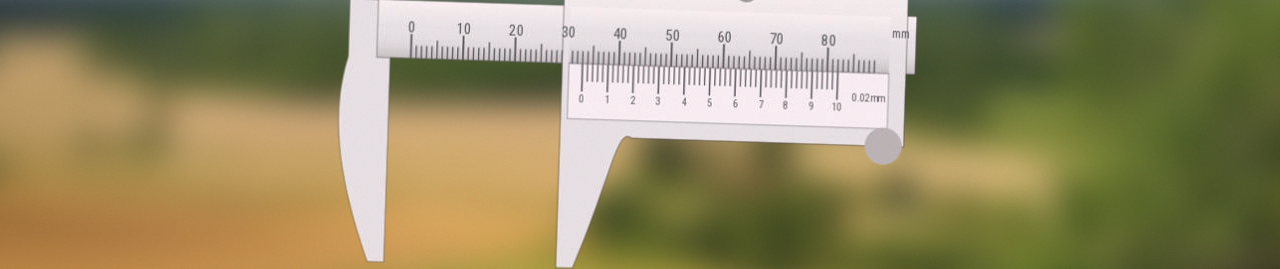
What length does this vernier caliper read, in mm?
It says 33.0 mm
